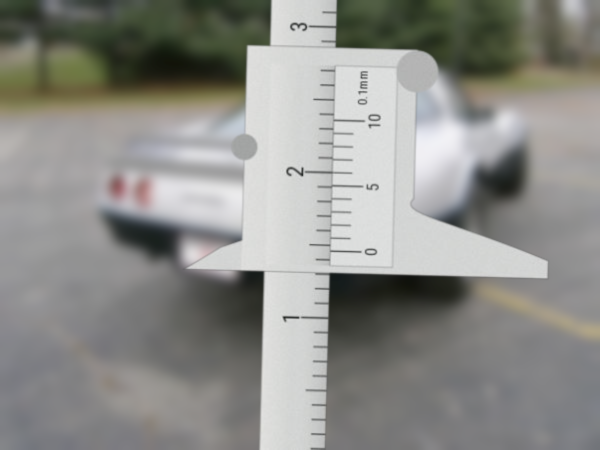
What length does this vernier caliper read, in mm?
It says 14.6 mm
